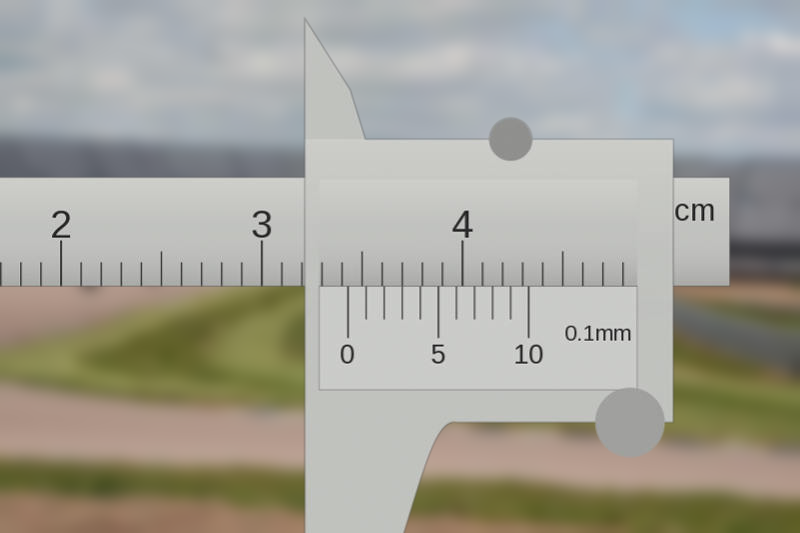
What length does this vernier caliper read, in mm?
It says 34.3 mm
